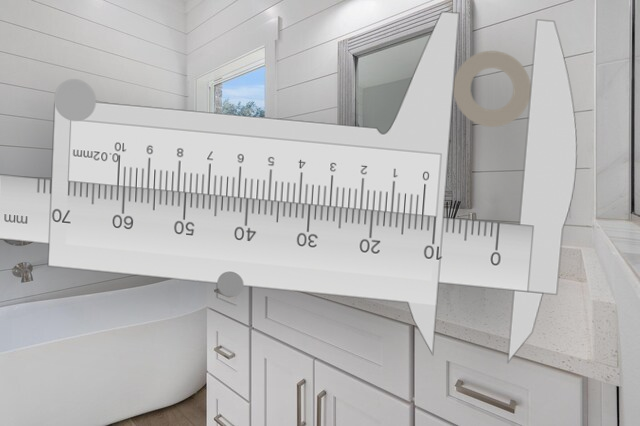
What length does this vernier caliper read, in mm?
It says 12.0 mm
